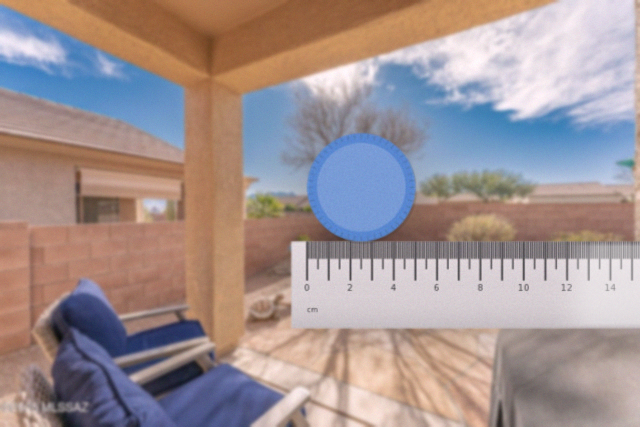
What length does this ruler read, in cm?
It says 5 cm
